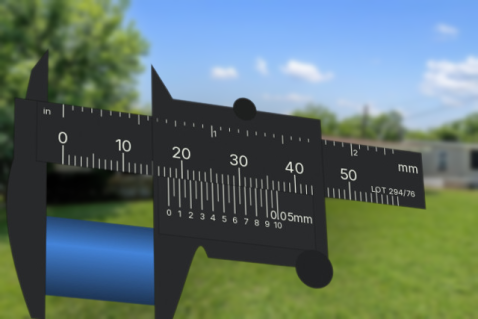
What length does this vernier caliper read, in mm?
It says 17.6 mm
